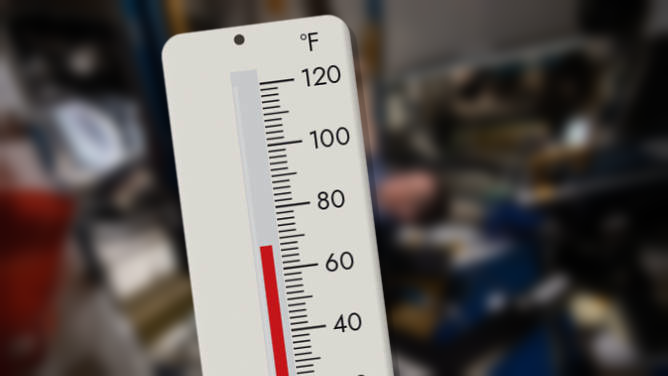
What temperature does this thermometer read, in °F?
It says 68 °F
